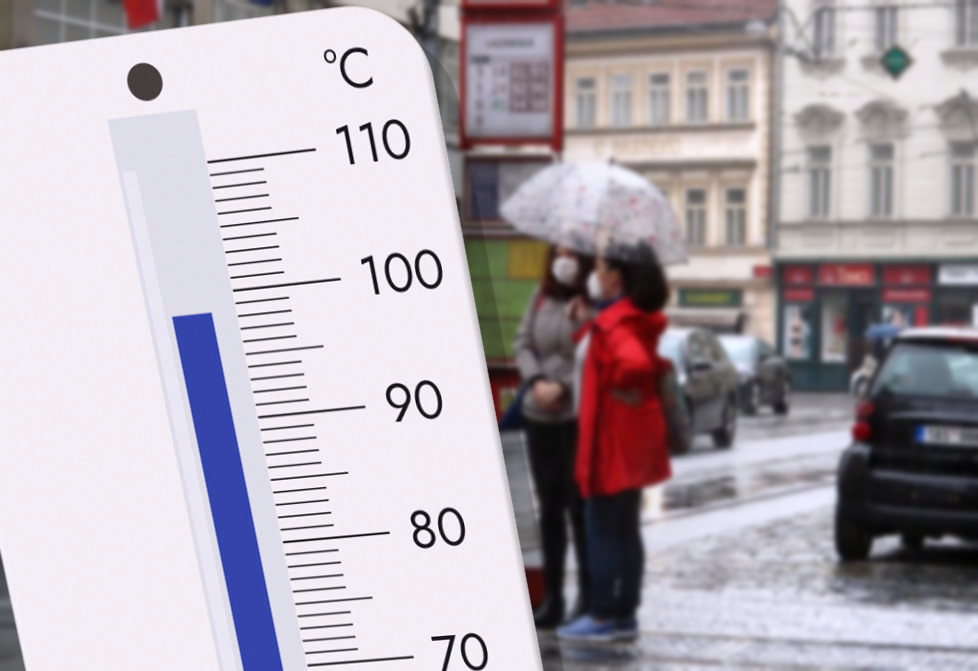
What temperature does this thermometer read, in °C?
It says 98.5 °C
